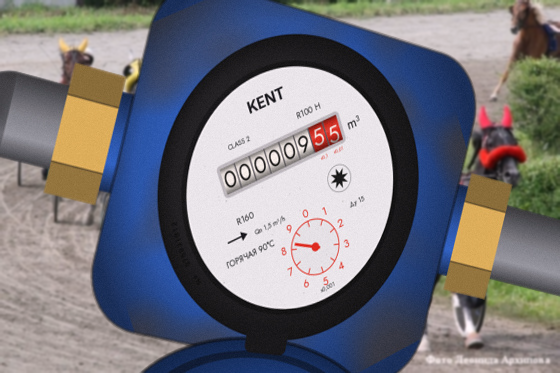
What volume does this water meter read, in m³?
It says 9.548 m³
